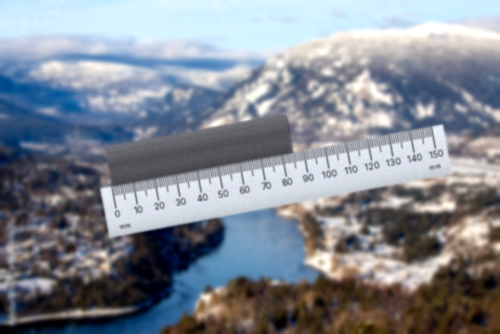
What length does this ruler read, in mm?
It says 85 mm
